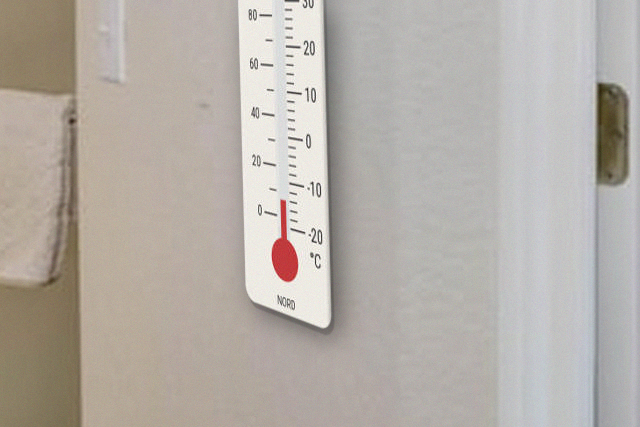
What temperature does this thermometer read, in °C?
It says -14 °C
